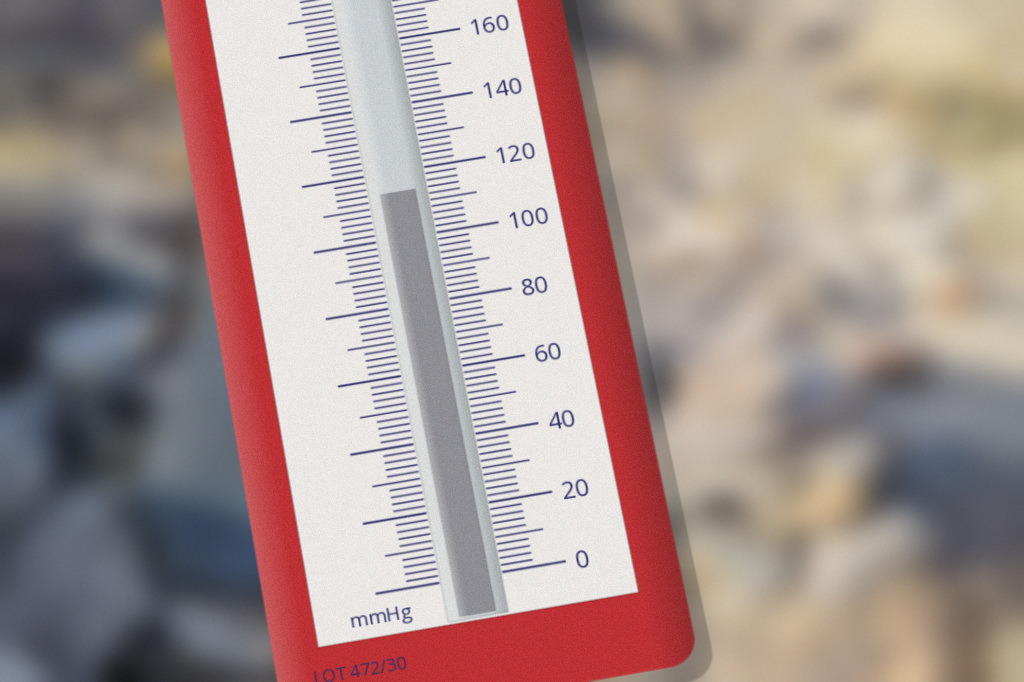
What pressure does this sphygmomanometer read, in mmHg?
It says 114 mmHg
